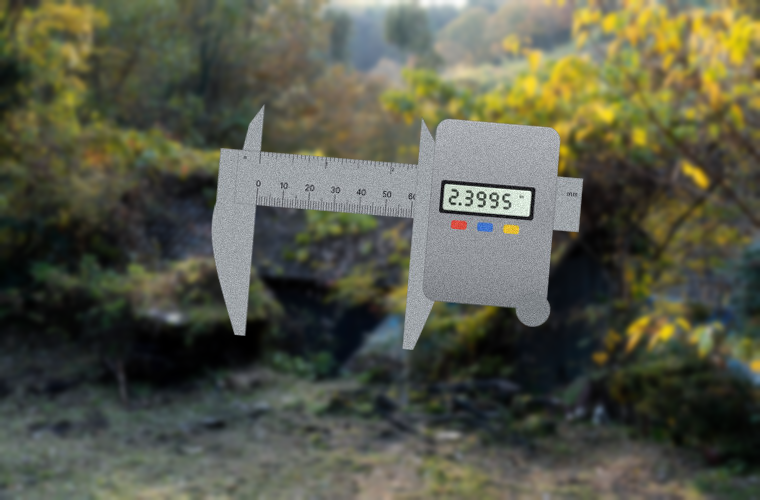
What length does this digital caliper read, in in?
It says 2.3995 in
